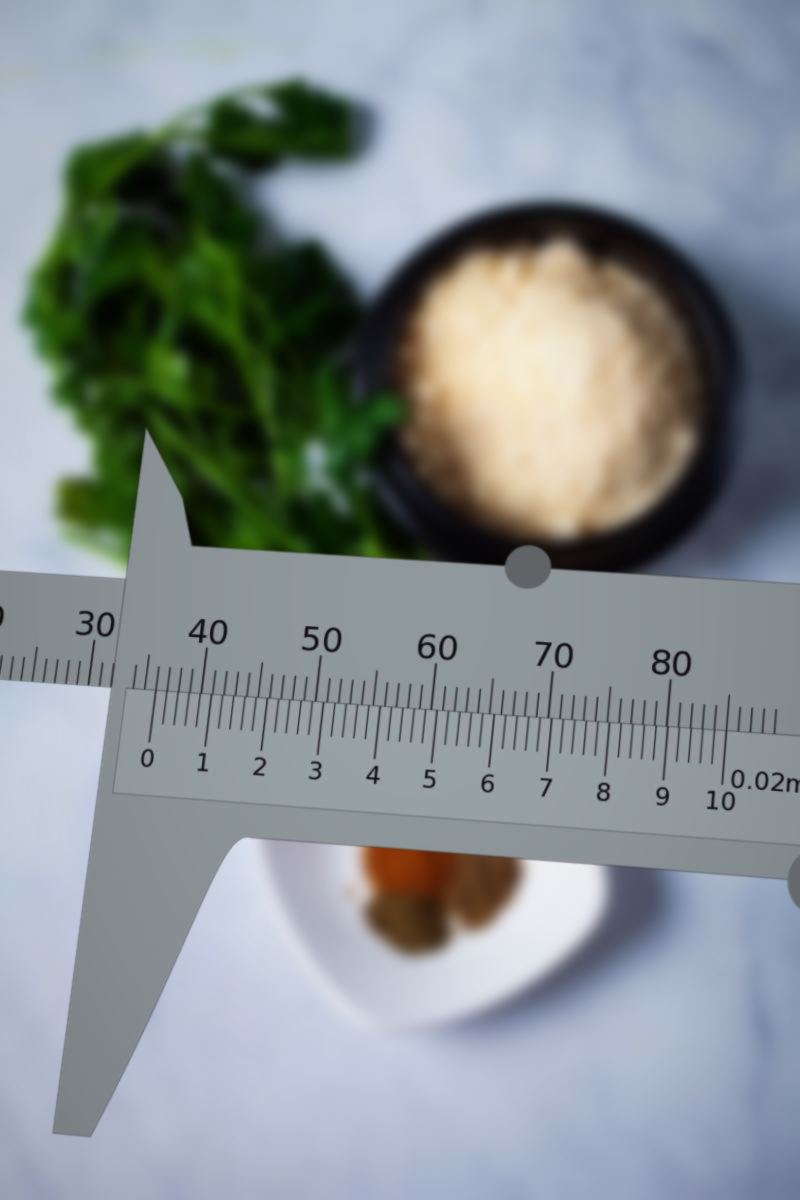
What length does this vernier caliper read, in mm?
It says 36.0 mm
